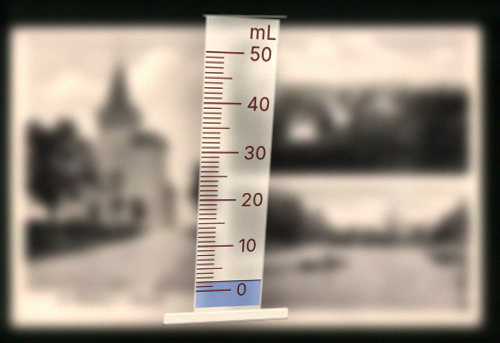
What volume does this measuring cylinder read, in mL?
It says 2 mL
